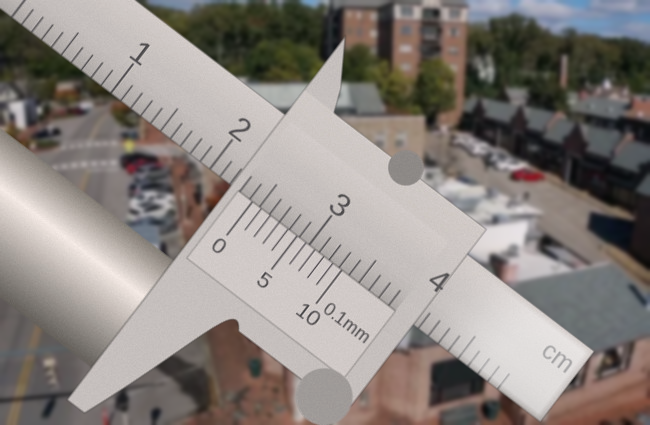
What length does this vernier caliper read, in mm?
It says 24.3 mm
